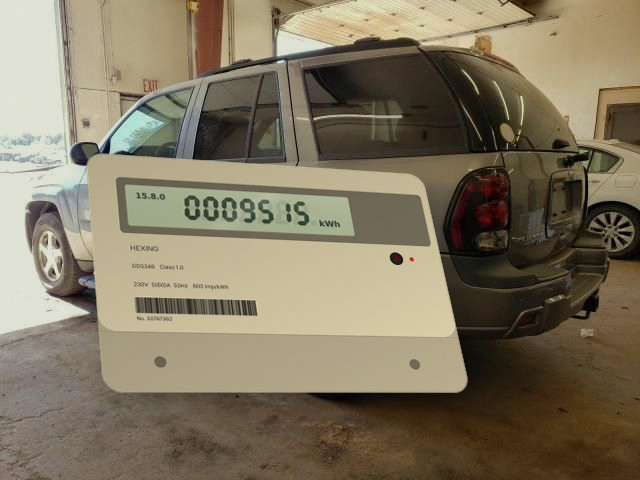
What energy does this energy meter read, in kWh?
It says 9515 kWh
